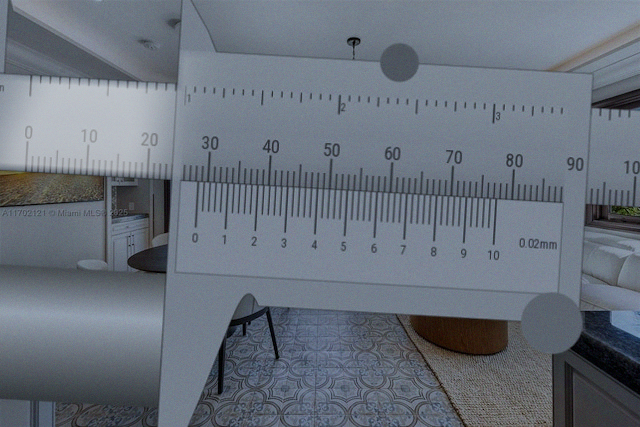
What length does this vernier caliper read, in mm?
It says 28.4 mm
